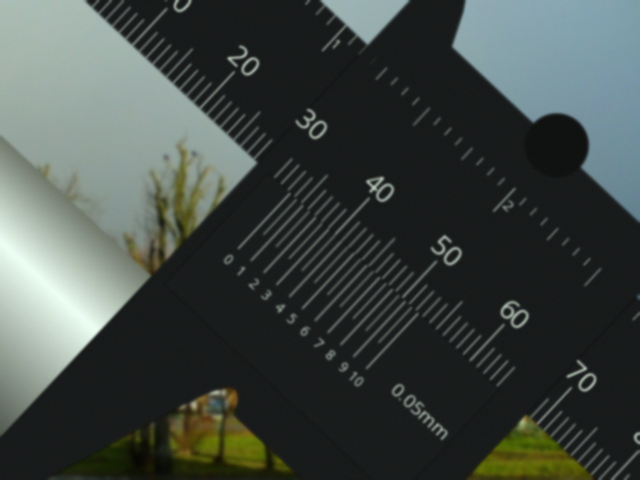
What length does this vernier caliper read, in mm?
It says 33.4 mm
